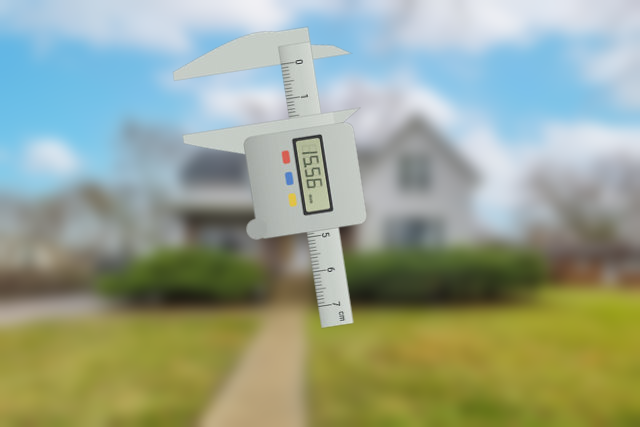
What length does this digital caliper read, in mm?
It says 15.56 mm
